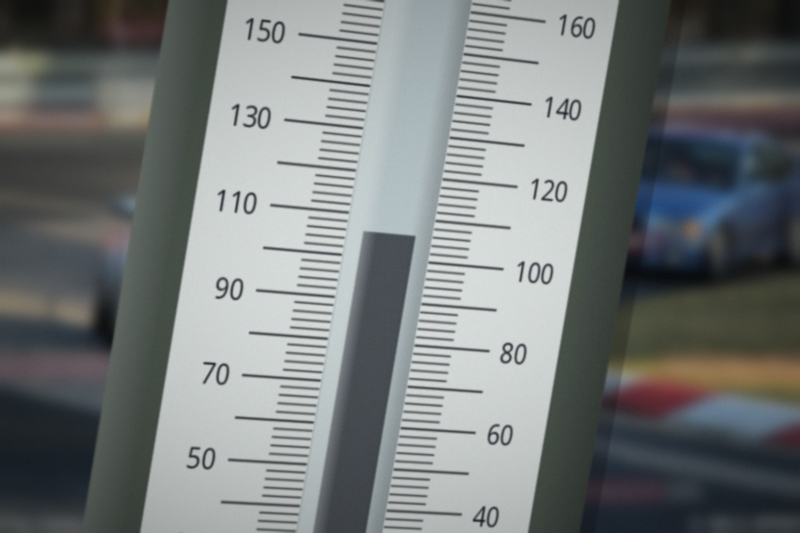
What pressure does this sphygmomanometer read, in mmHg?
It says 106 mmHg
